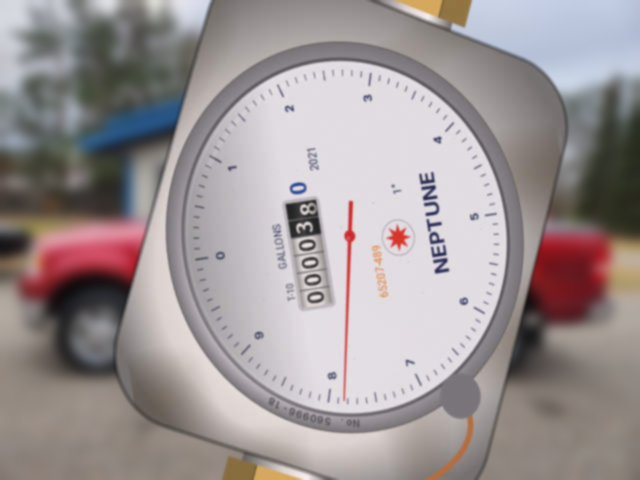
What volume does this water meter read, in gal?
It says 377.8 gal
